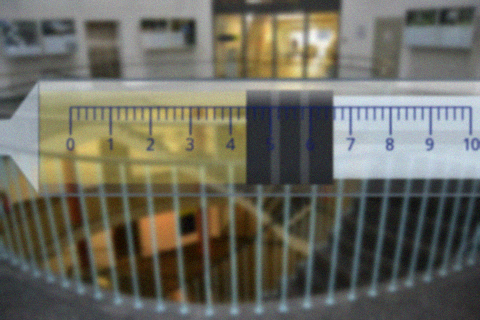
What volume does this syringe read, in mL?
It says 4.4 mL
